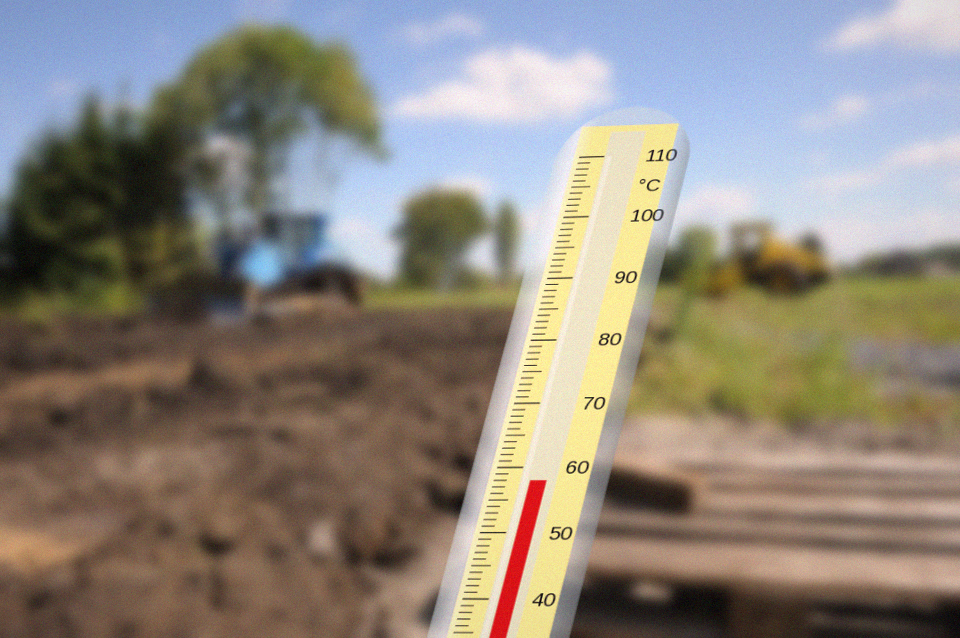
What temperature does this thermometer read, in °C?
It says 58 °C
